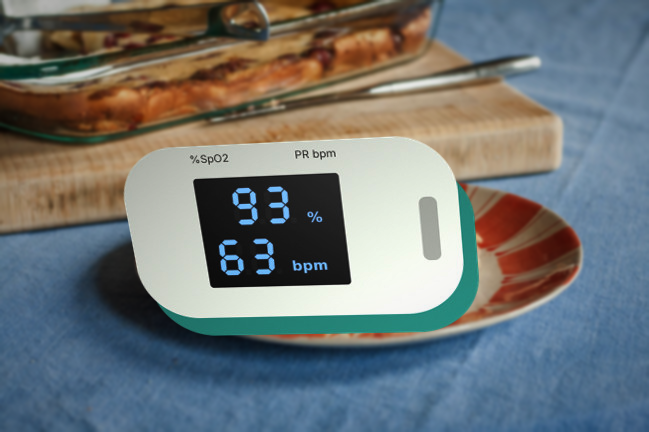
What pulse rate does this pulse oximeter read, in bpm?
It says 63 bpm
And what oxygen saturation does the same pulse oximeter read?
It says 93 %
